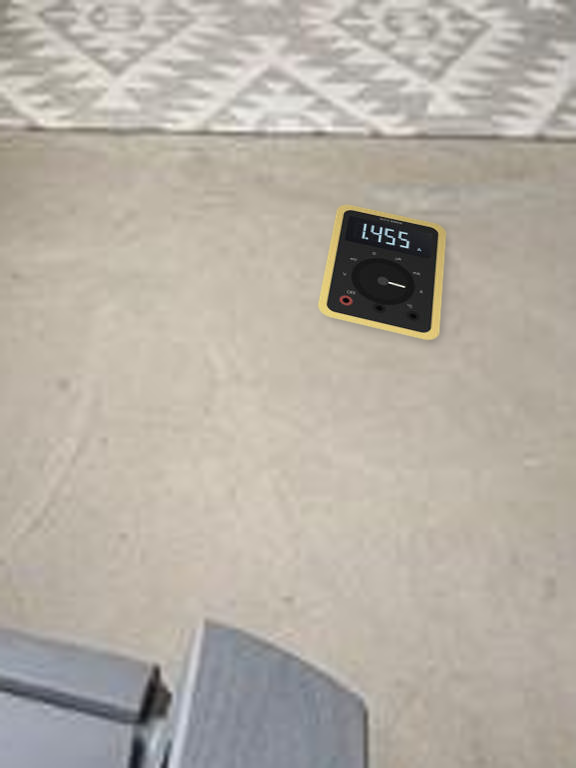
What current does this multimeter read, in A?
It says 1.455 A
